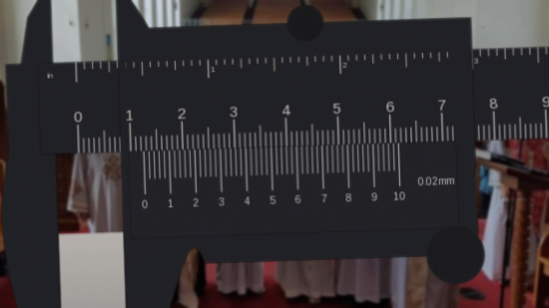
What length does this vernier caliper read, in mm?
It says 12.5 mm
